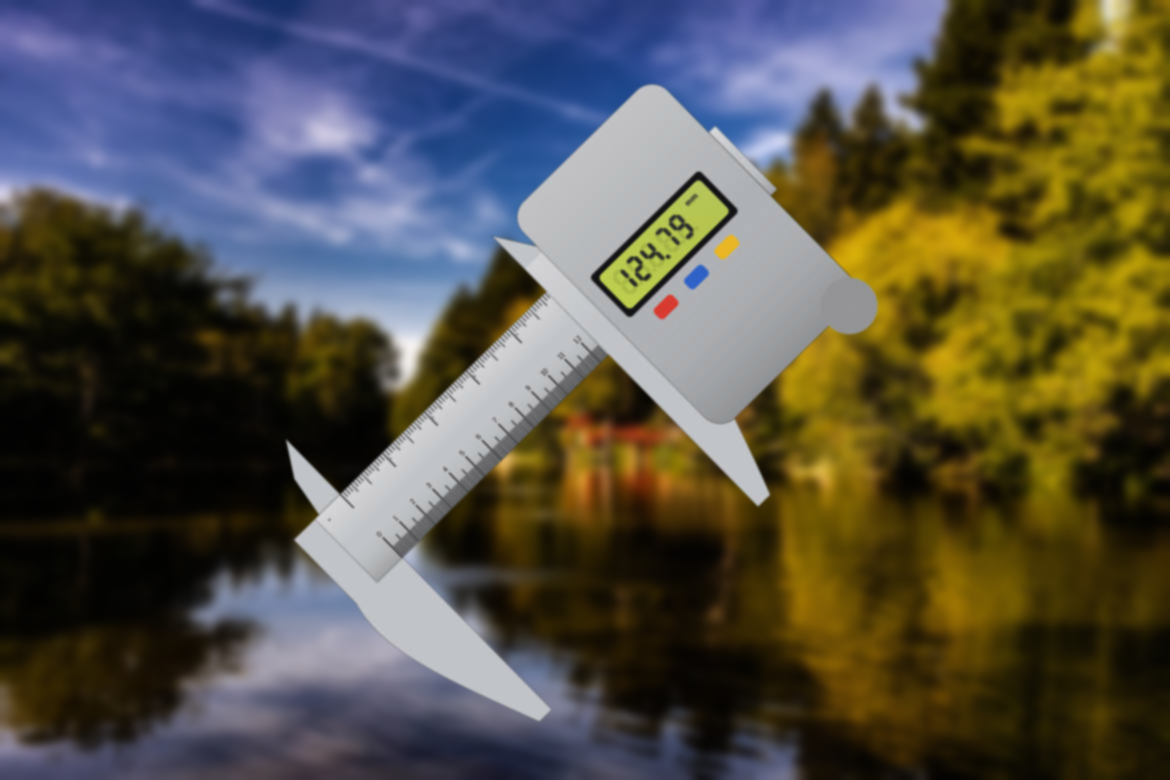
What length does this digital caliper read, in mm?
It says 124.79 mm
